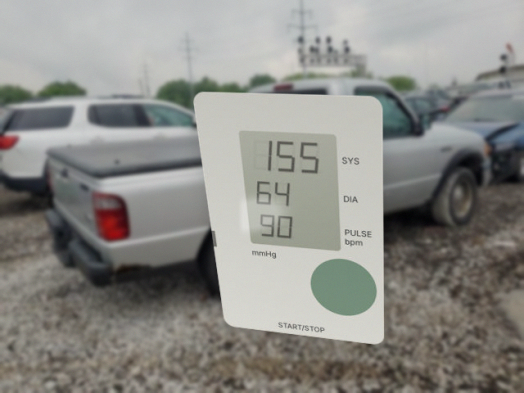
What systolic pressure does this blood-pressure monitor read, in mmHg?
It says 155 mmHg
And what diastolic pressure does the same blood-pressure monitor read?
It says 64 mmHg
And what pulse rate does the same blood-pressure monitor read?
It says 90 bpm
